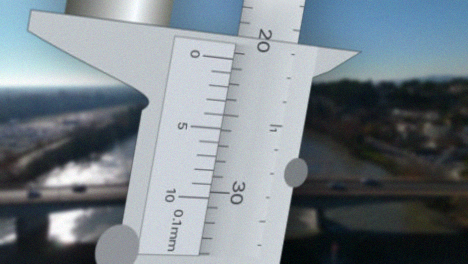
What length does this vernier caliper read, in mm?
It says 21.4 mm
